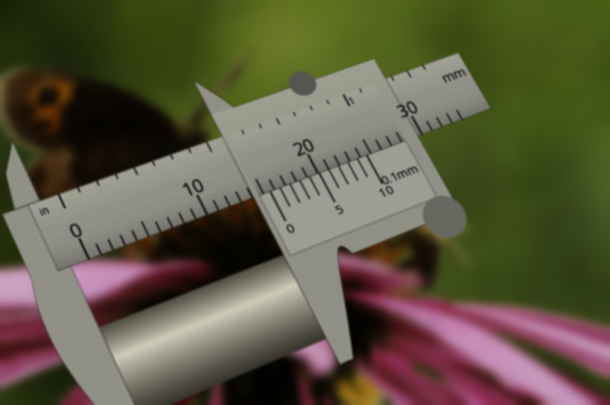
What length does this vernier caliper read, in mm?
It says 15.6 mm
